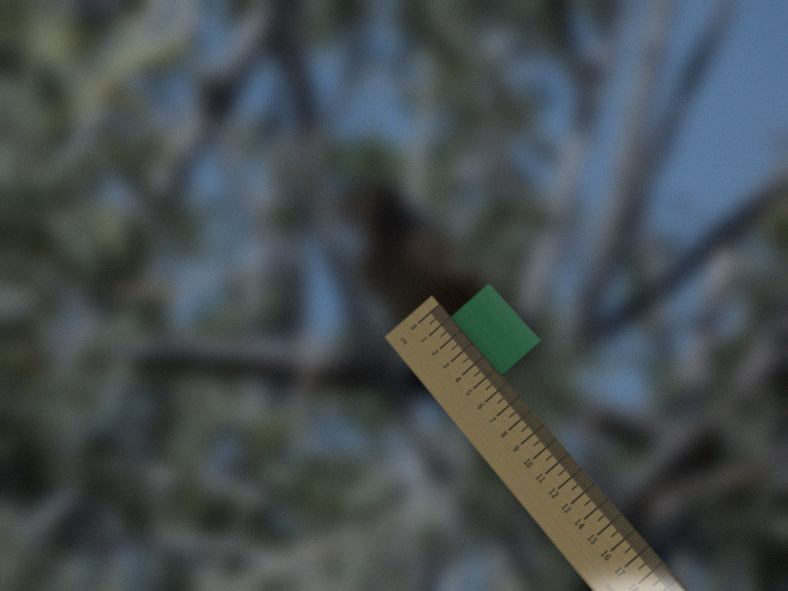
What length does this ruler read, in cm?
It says 4.5 cm
